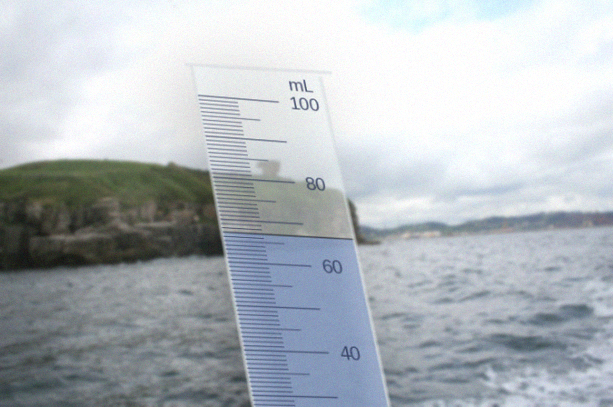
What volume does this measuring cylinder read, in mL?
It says 67 mL
